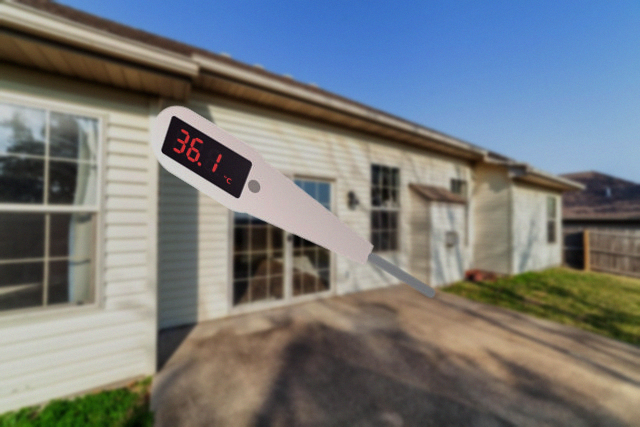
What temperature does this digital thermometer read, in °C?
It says 36.1 °C
